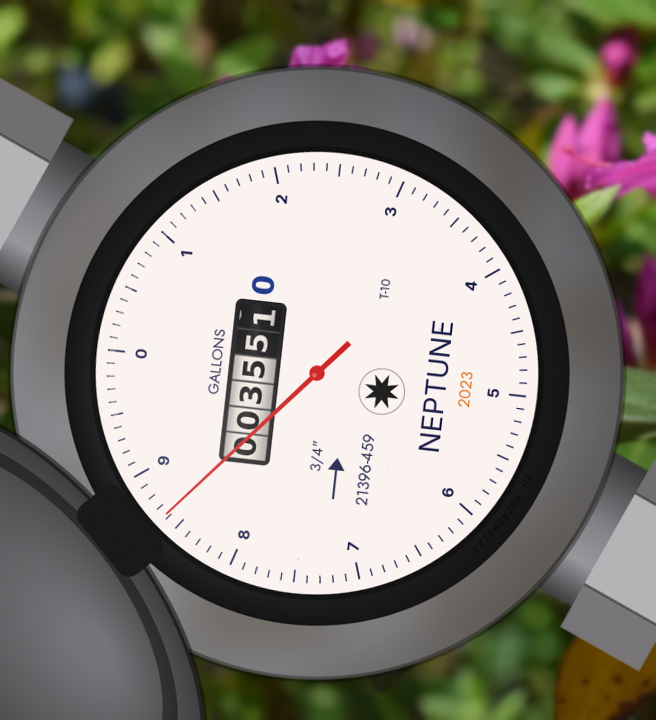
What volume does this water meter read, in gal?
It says 35508.6 gal
